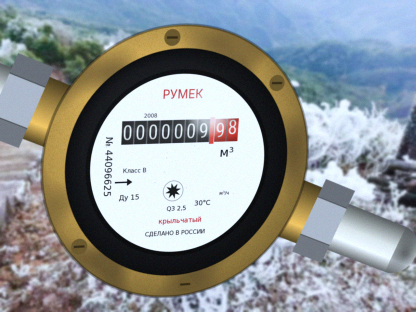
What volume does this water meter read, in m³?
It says 9.98 m³
